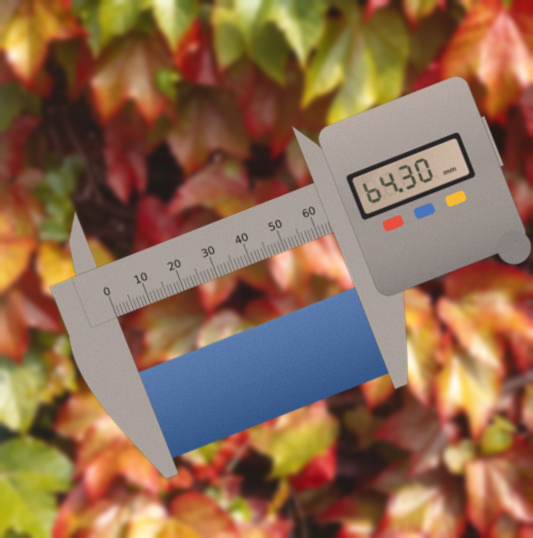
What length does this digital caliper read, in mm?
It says 64.30 mm
